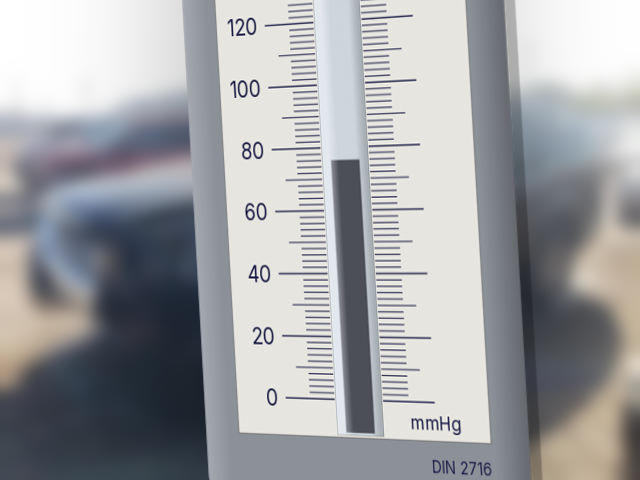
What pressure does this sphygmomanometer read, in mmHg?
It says 76 mmHg
